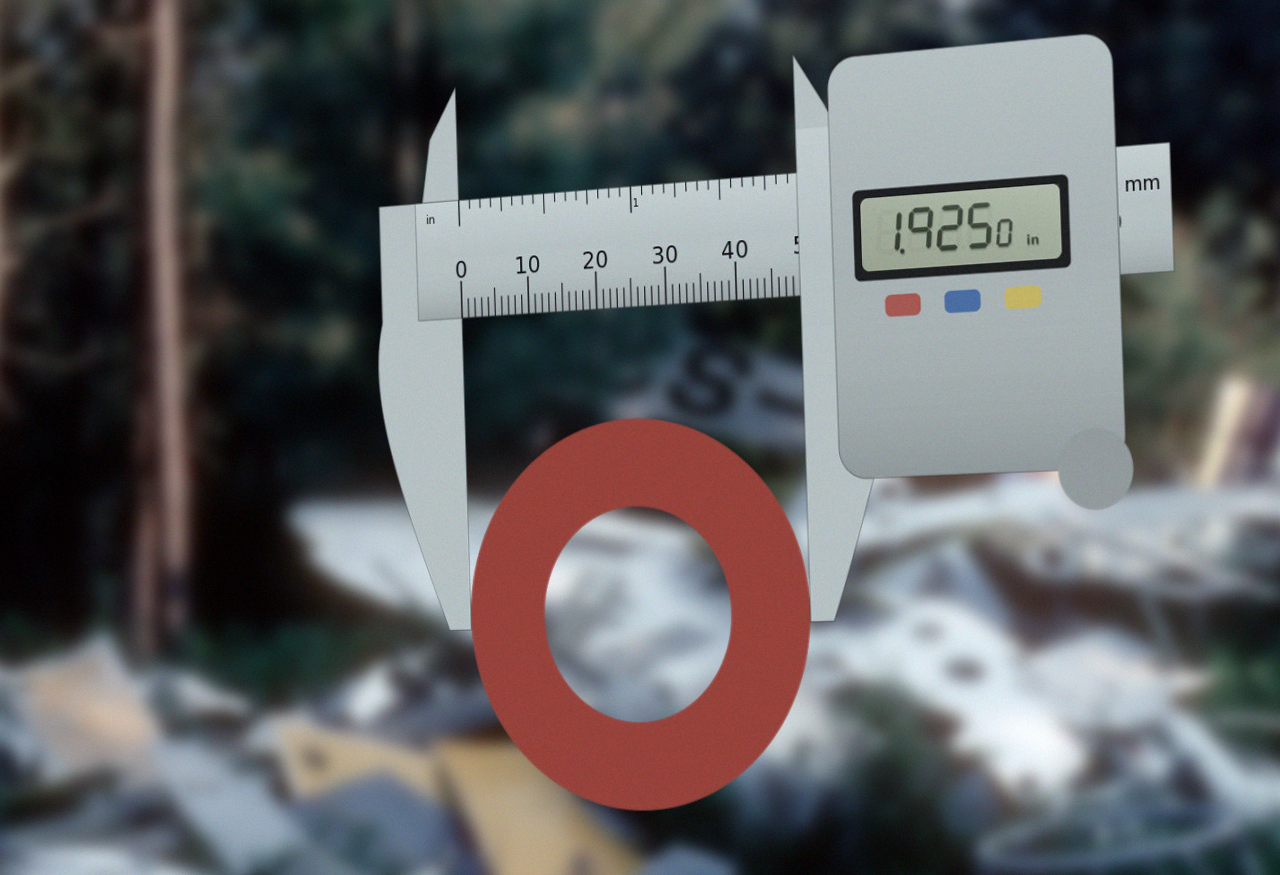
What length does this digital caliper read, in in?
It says 1.9250 in
